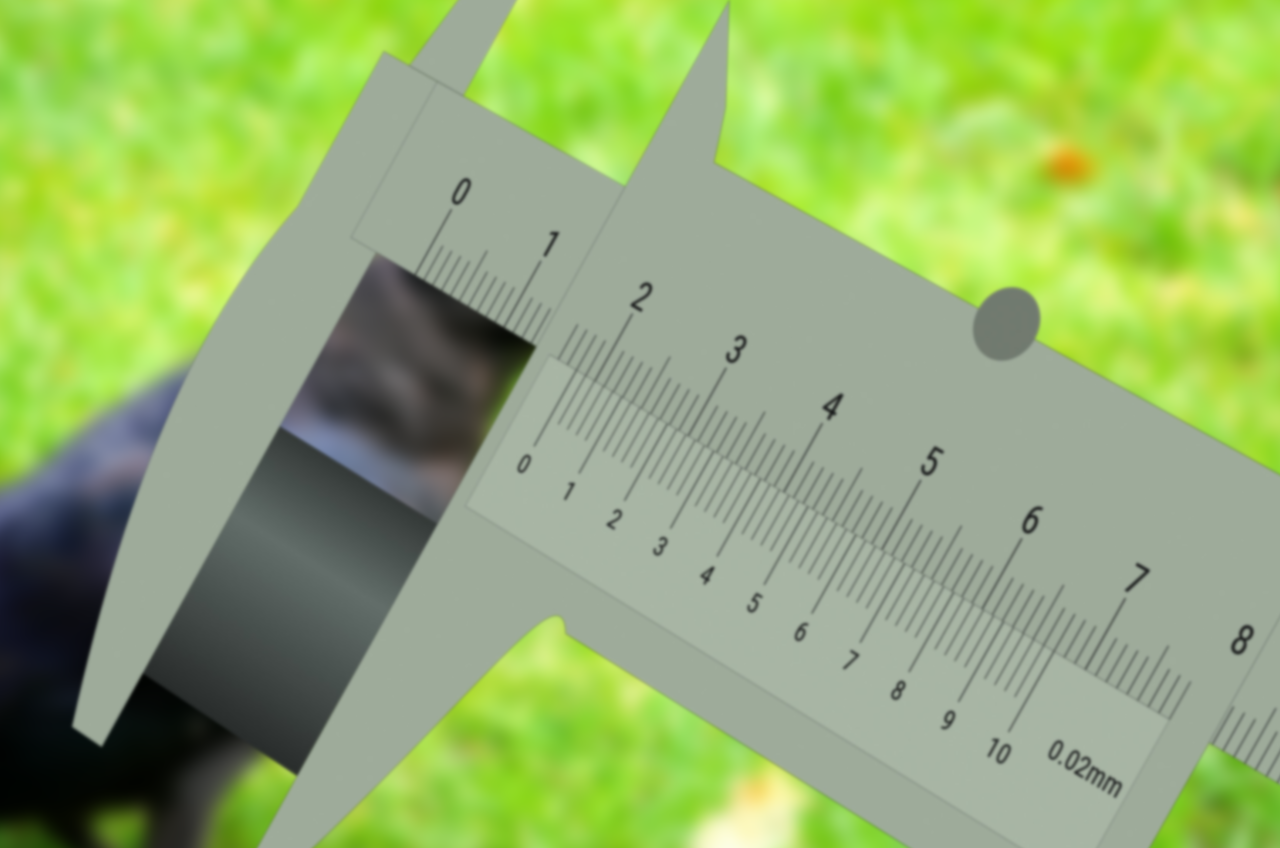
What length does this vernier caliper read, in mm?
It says 18.0 mm
